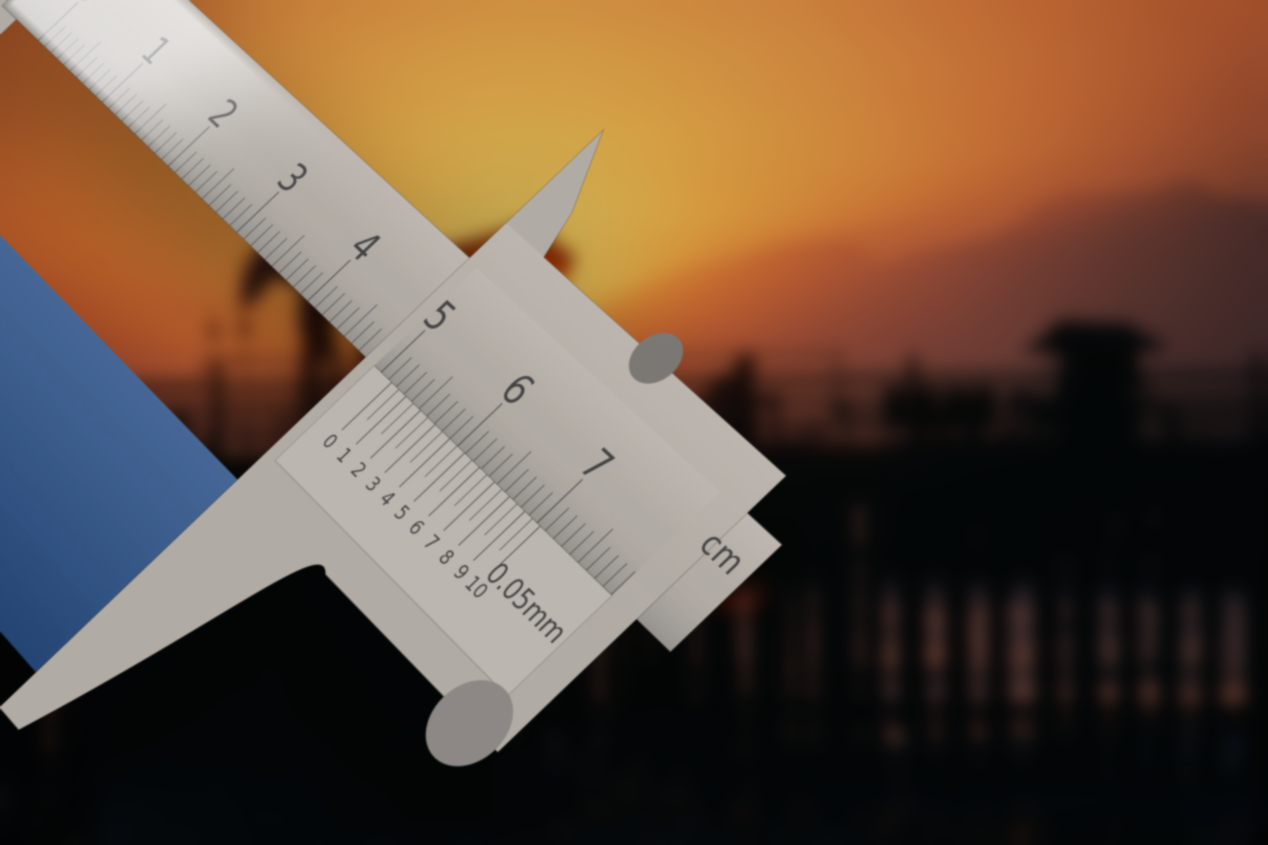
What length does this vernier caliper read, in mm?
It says 51.4 mm
